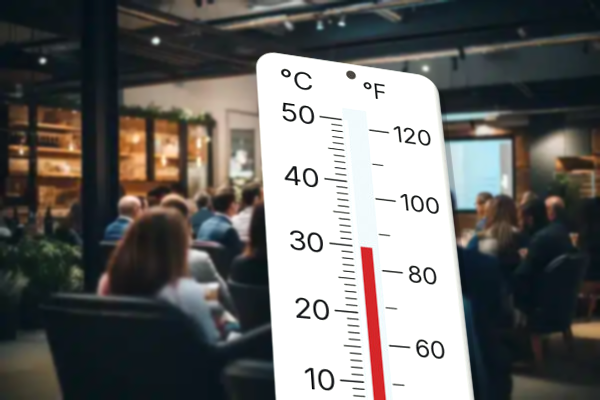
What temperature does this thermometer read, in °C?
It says 30 °C
